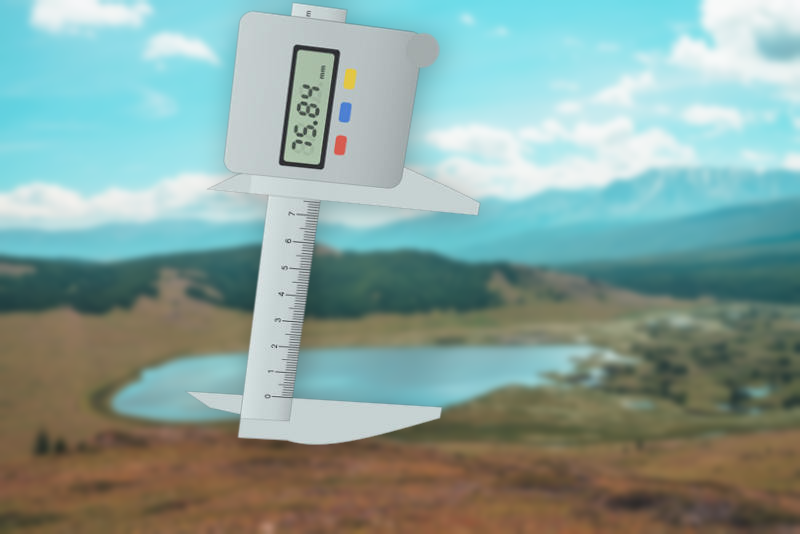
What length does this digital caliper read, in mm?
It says 75.84 mm
